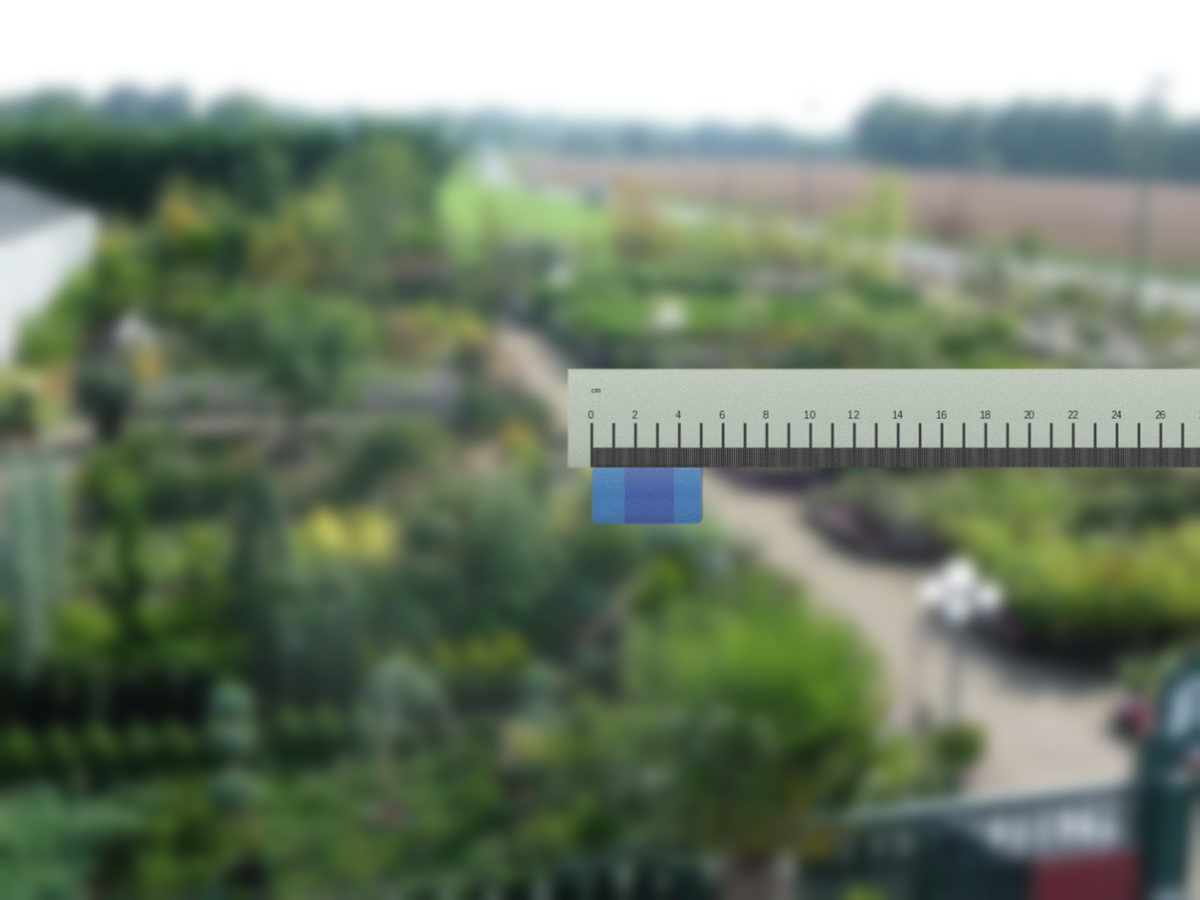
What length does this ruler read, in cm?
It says 5 cm
